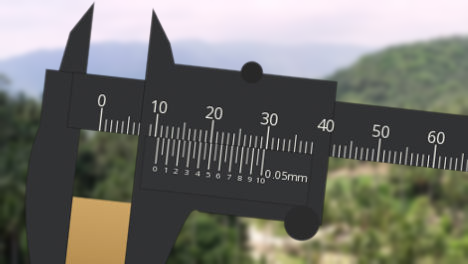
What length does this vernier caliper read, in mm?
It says 10.6 mm
